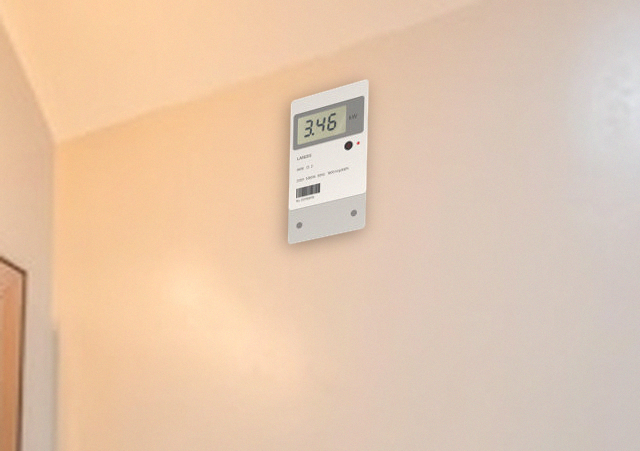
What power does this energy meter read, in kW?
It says 3.46 kW
